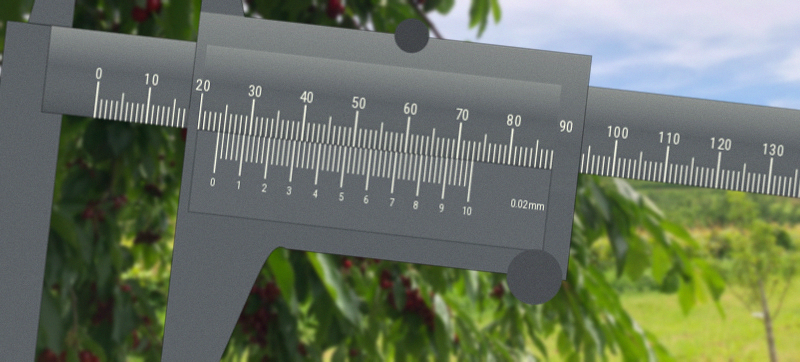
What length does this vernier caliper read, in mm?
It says 24.0 mm
